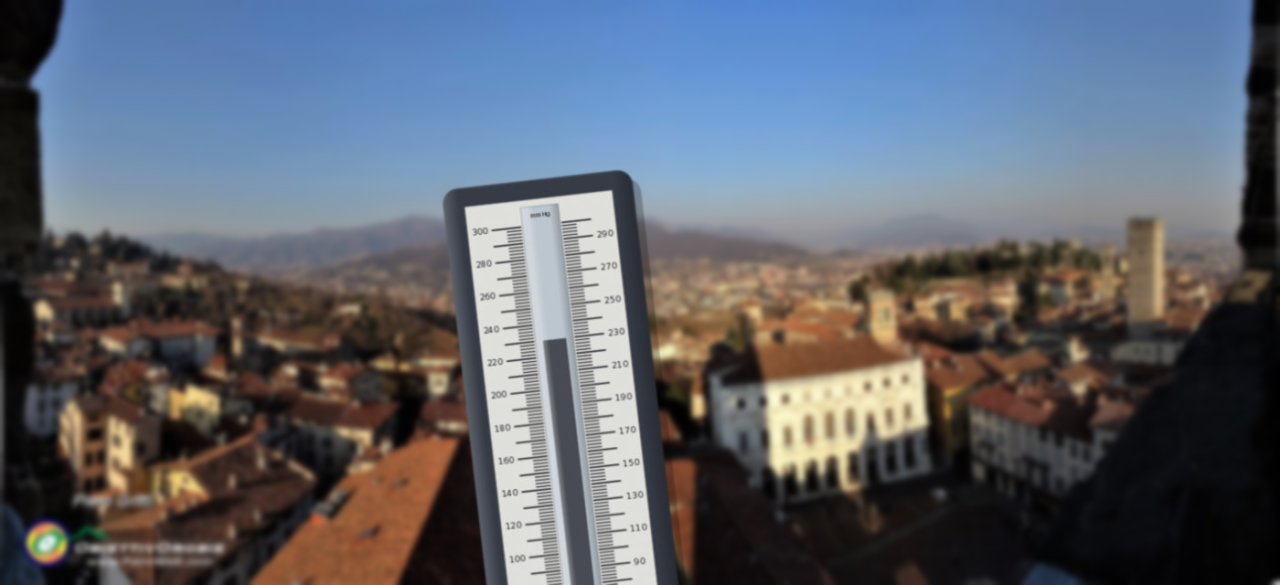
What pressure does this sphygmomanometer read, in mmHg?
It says 230 mmHg
